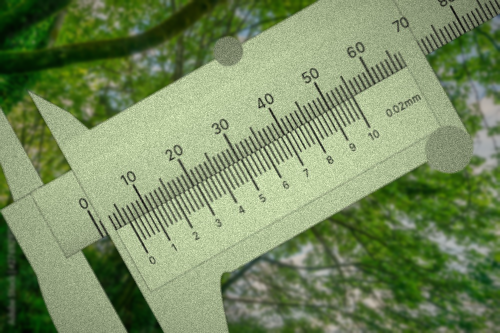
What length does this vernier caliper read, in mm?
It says 6.0 mm
